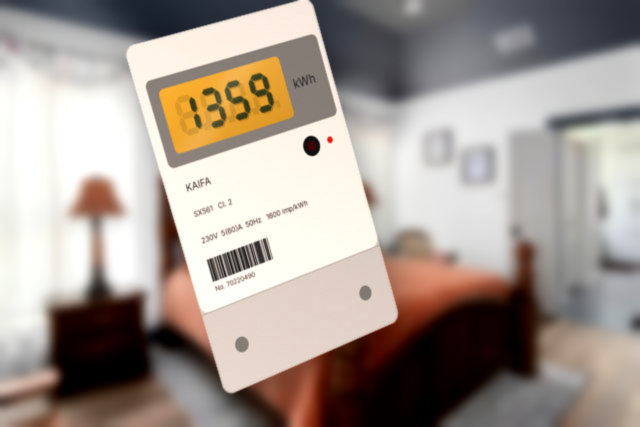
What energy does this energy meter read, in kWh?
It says 1359 kWh
